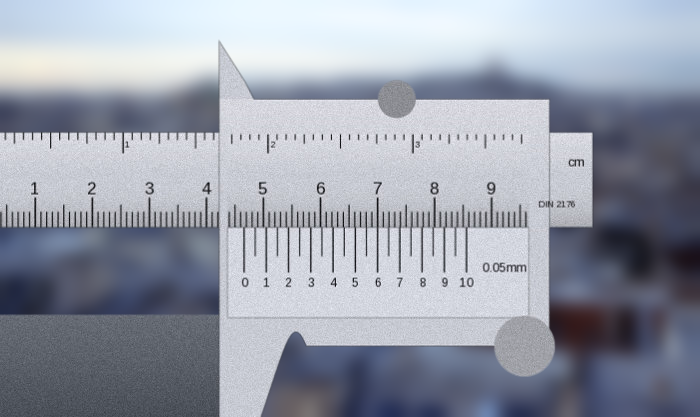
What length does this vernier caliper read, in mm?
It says 46.6 mm
